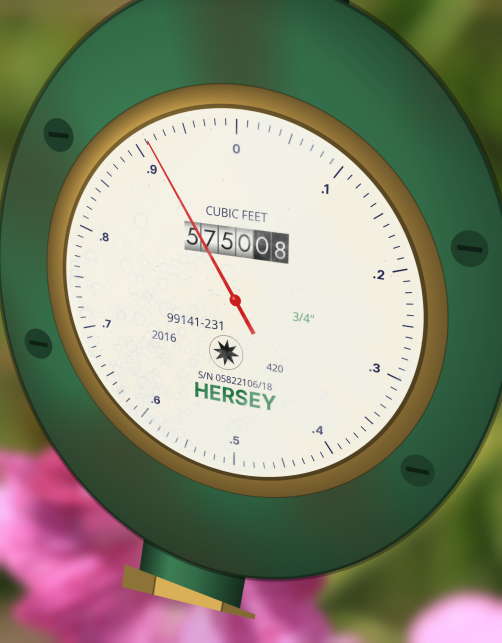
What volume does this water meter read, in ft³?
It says 575007.91 ft³
